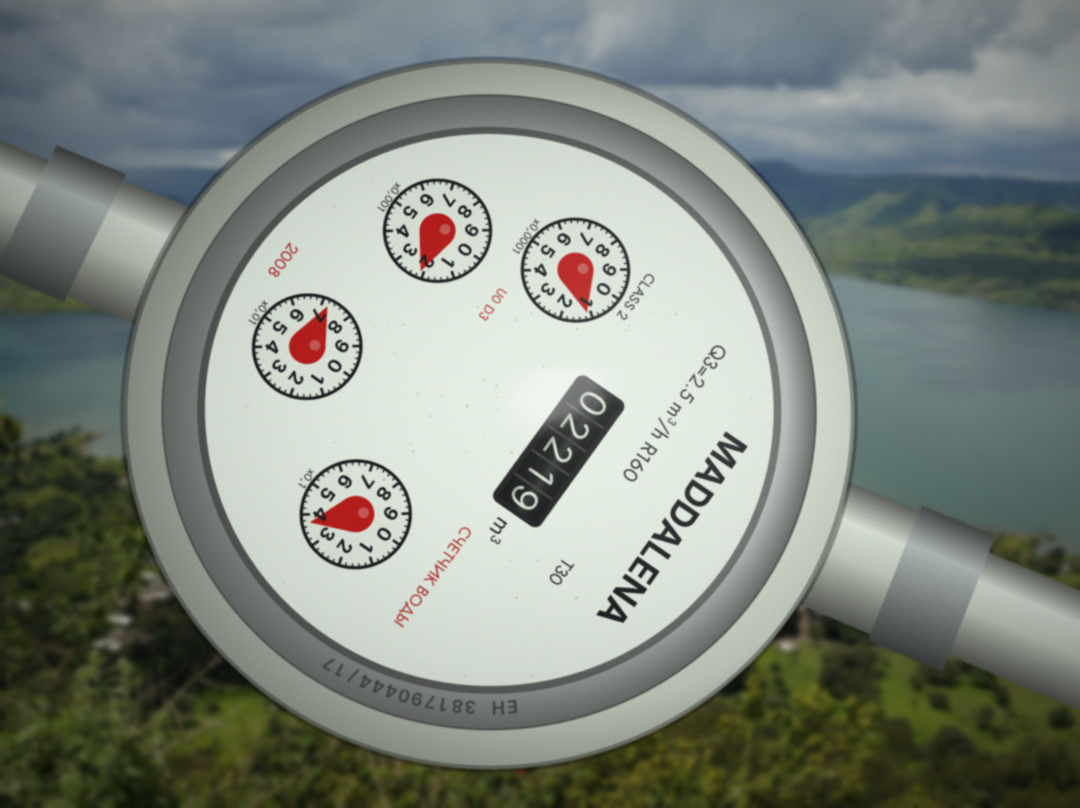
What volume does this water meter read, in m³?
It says 2219.3721 m³
